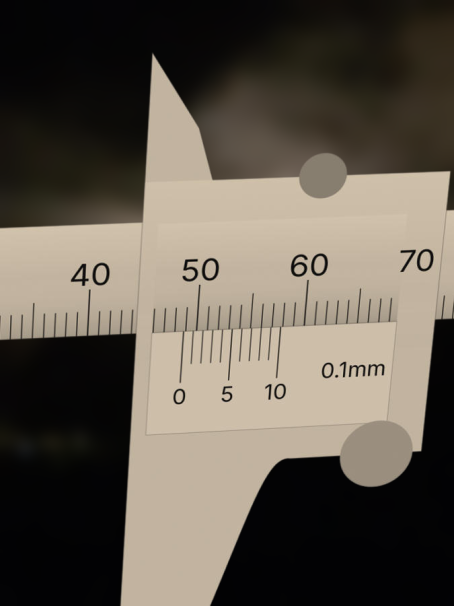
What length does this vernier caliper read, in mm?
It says 48.8 mm
